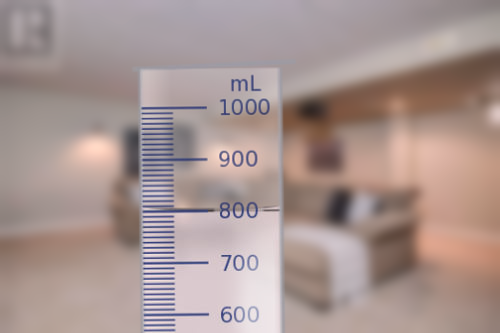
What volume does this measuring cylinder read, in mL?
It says 800 mL
